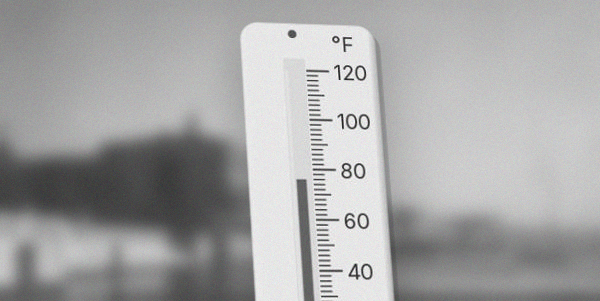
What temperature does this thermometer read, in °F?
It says 76 °F
